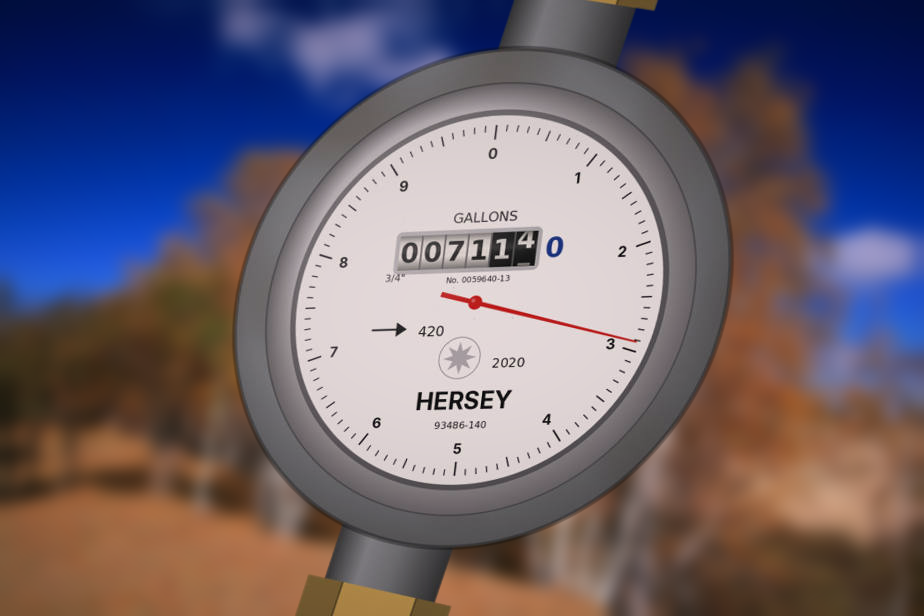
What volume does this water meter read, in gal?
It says 71142.9 gal
